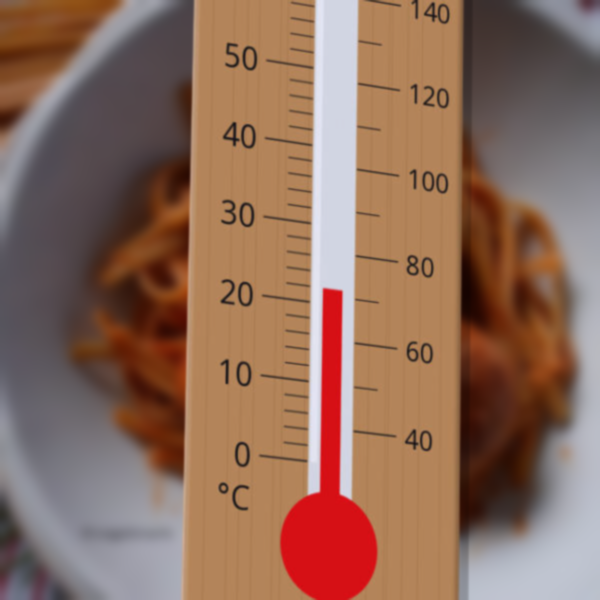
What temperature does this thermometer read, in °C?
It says 22 °C
